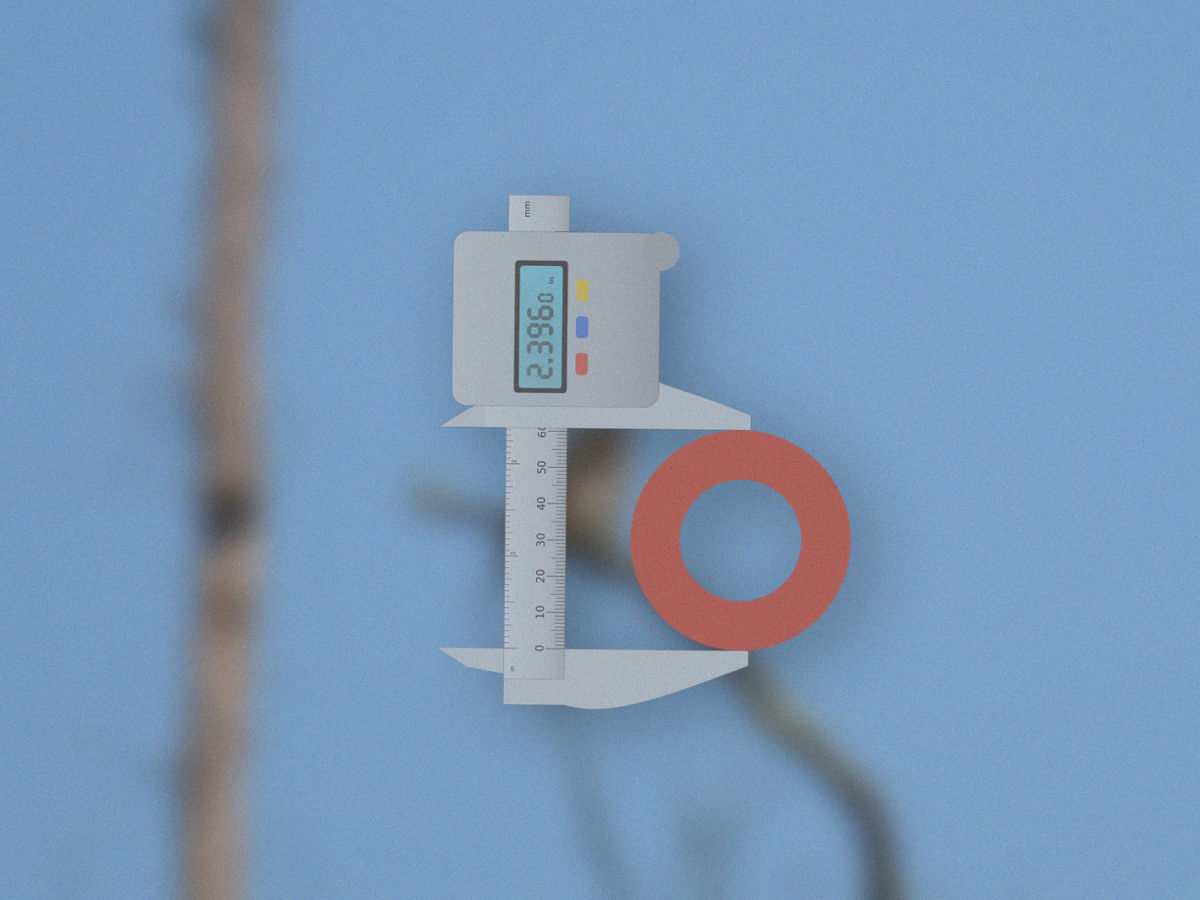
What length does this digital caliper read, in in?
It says 2.3960 in
